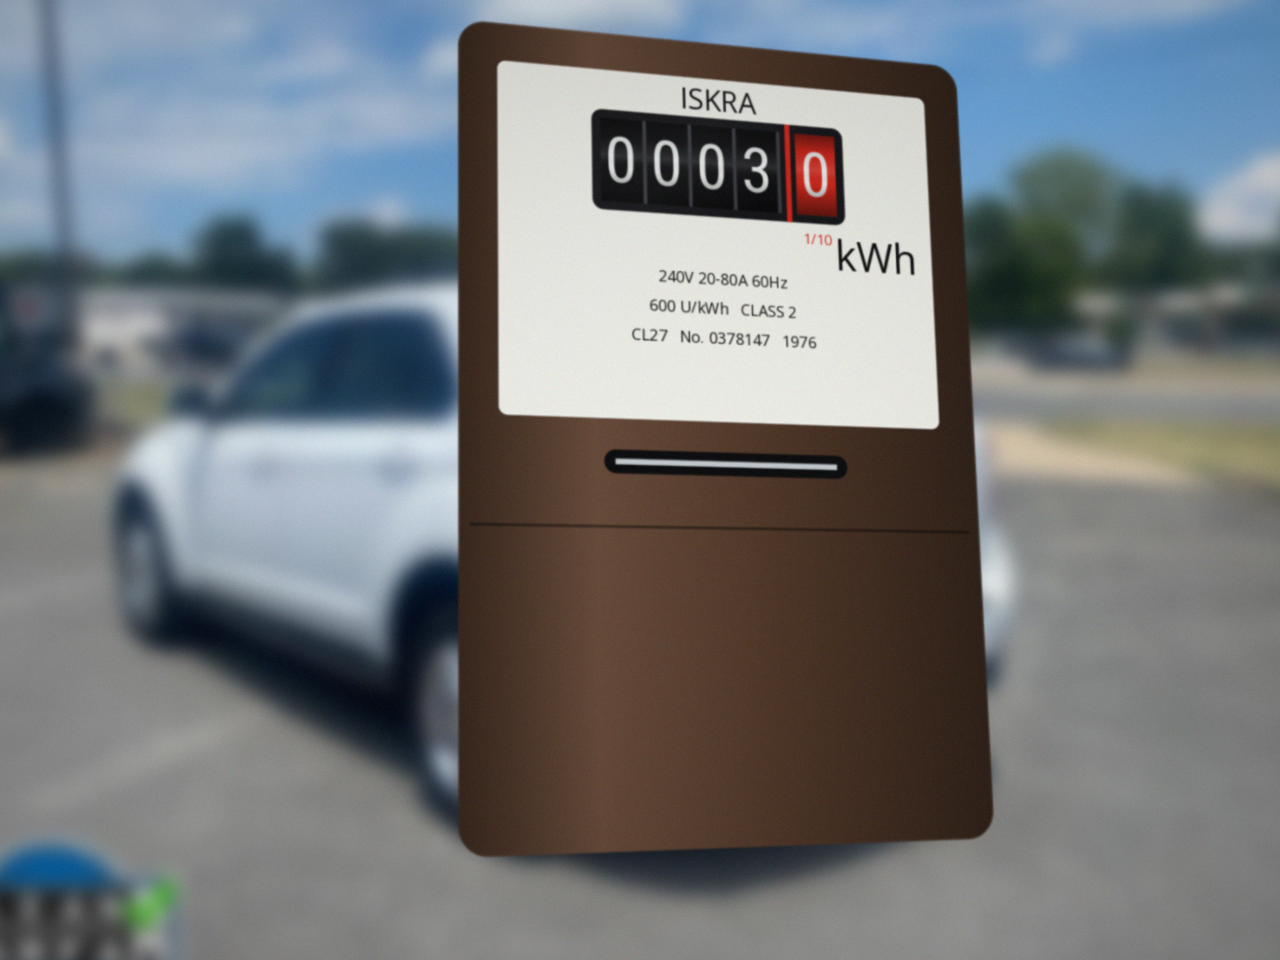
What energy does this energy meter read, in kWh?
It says 3.0 kWh
